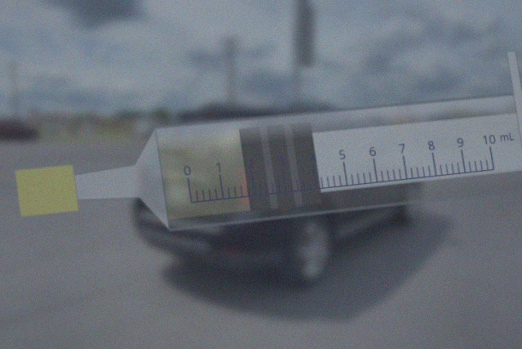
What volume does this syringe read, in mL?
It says 1.8 mL
